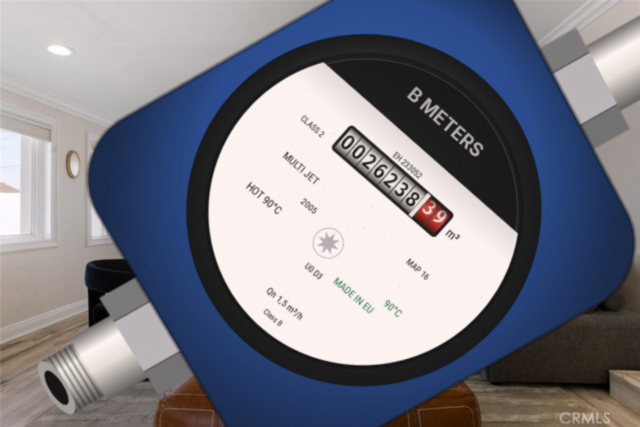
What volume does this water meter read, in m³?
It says 26238.39 m³
